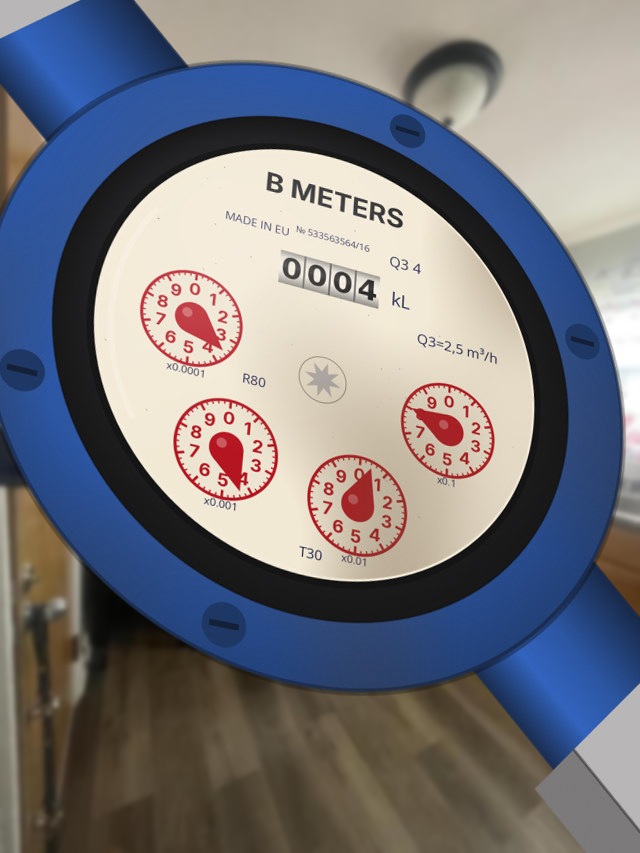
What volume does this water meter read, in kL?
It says 4.8043 kL
